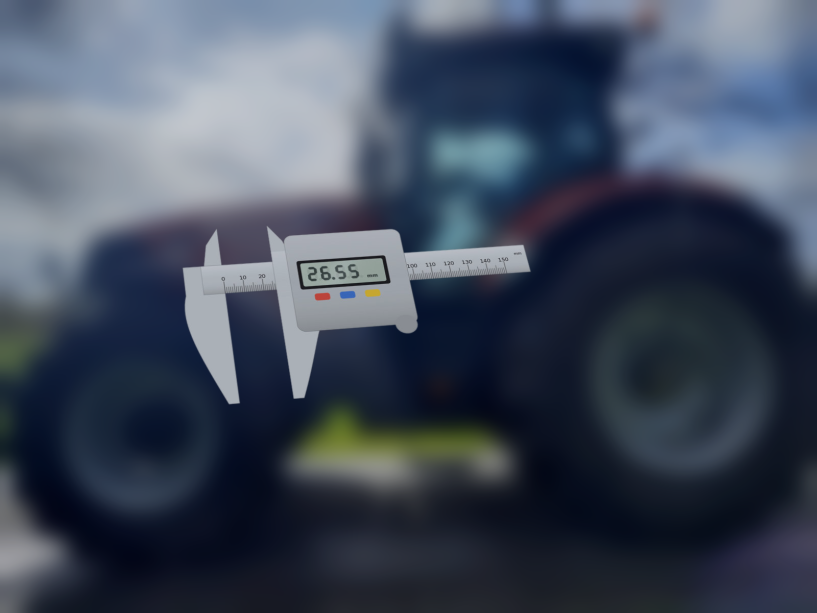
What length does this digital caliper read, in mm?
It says 26.55 mm
